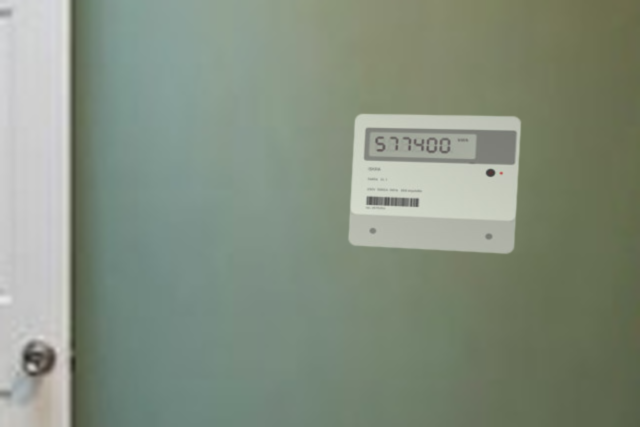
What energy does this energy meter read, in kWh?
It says 577400 kWh
